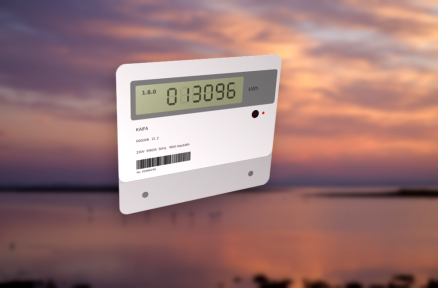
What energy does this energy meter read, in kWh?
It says 13096 kWh
